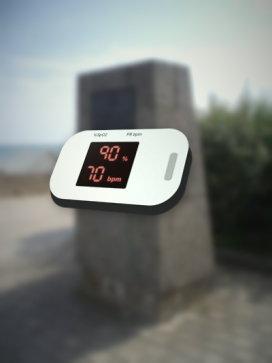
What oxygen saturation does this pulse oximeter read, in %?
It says 90 %
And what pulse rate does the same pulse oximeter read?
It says 70 bpm
